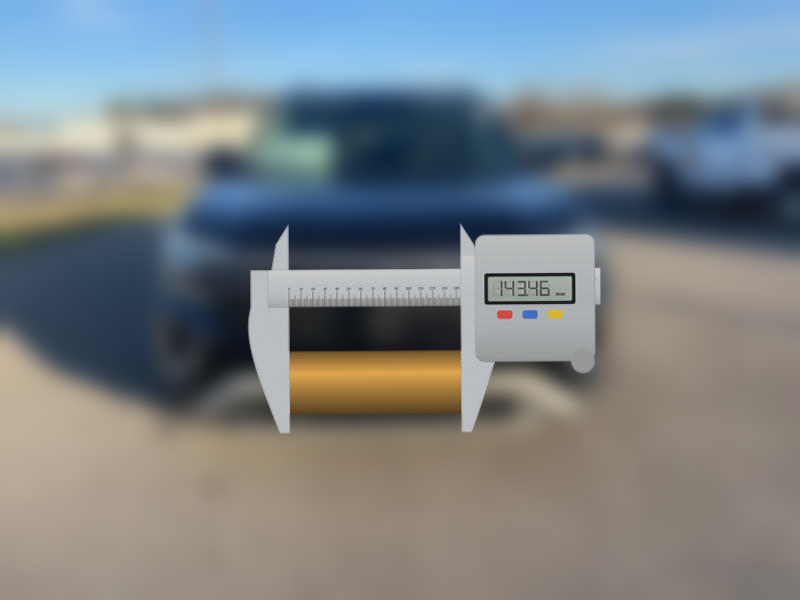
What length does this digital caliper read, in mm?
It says 143.46 mm
